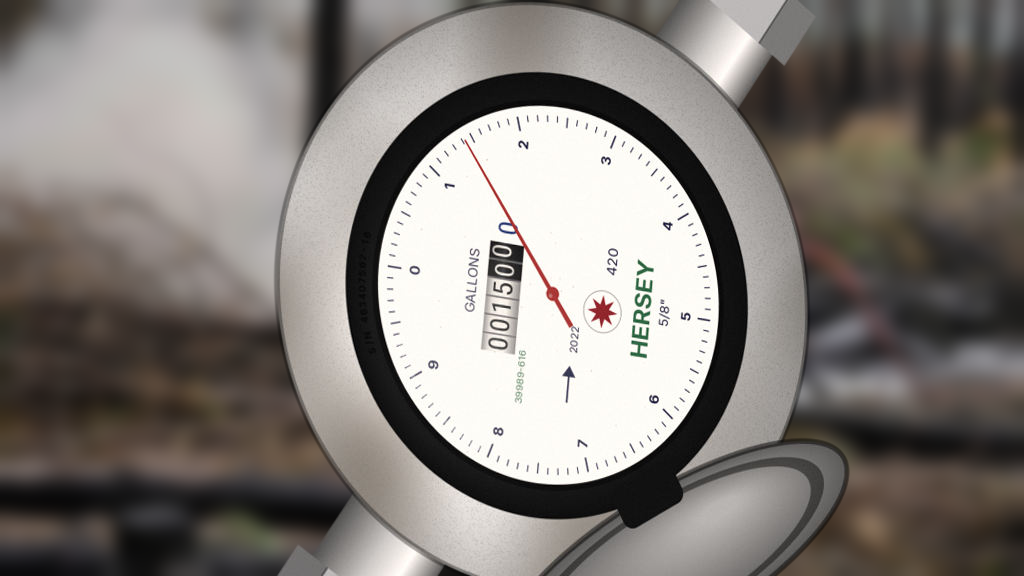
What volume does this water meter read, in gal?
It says 15001.4 gal
